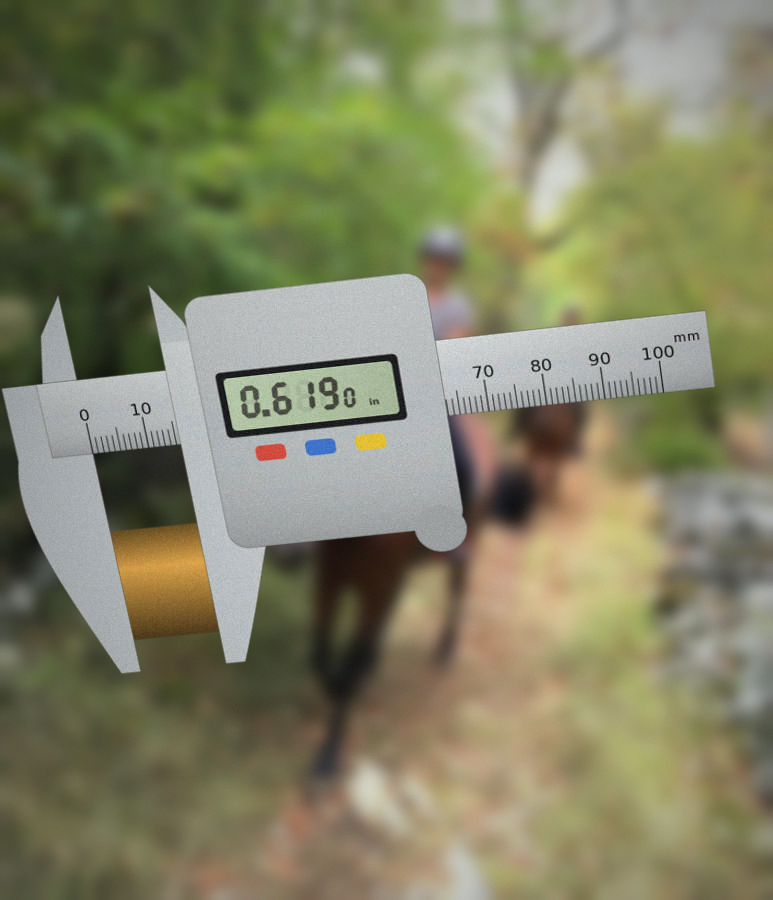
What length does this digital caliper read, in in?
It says 0.6190 in
